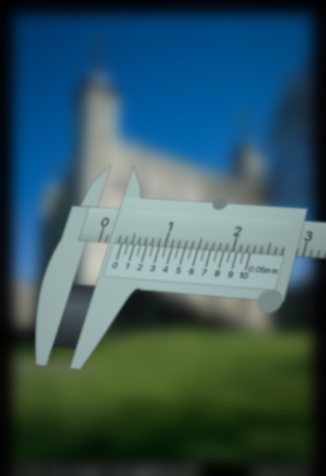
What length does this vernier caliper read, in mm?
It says 3.5 mm
